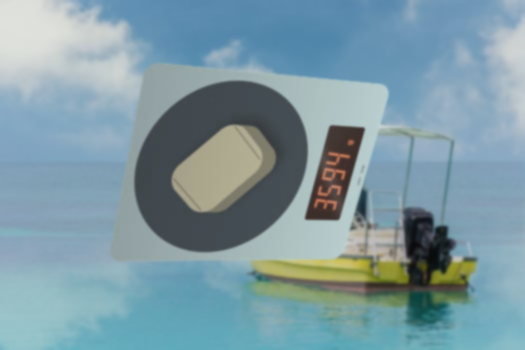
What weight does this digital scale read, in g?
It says 3594 g
